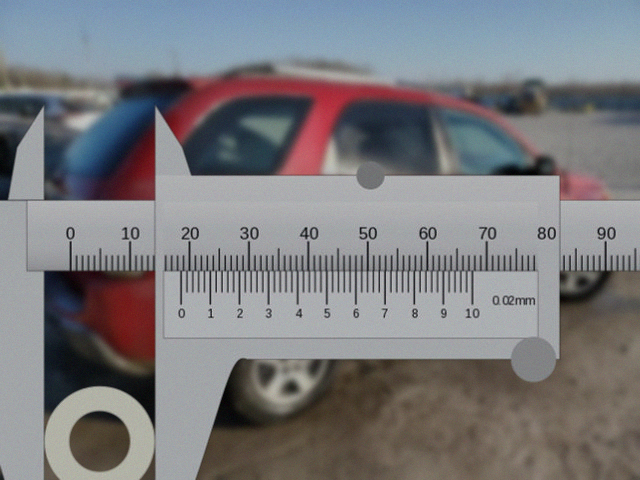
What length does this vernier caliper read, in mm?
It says 18.6 mm
